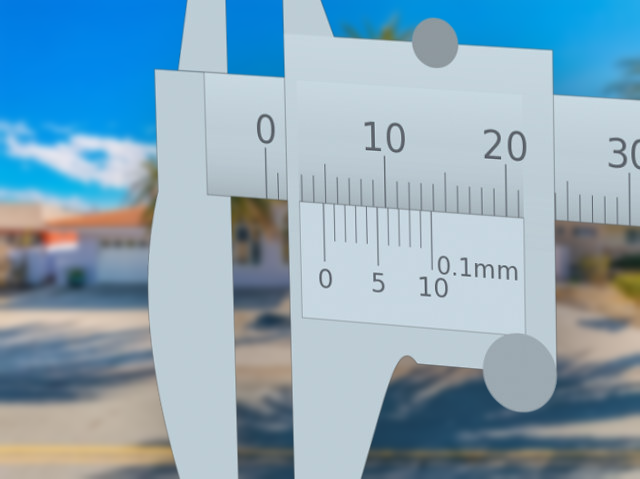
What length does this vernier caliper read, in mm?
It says 4.8 mm
